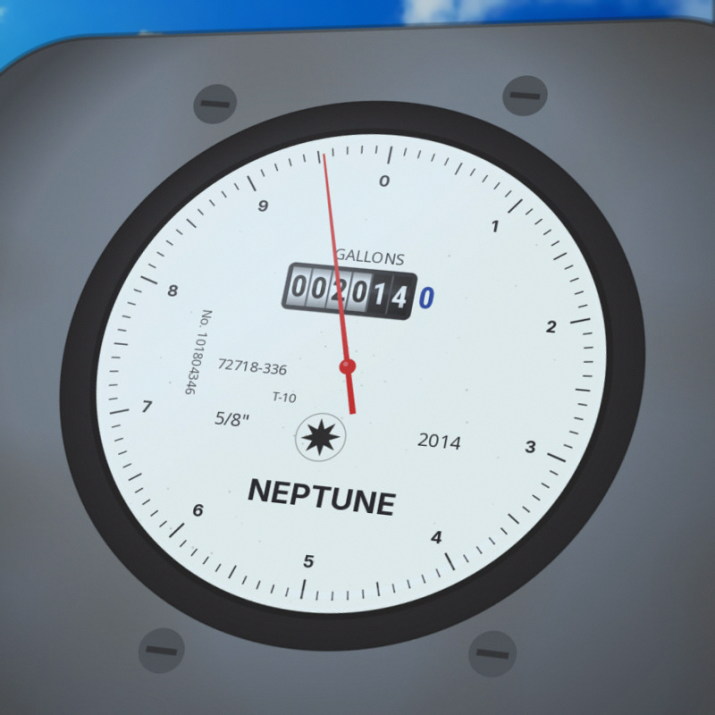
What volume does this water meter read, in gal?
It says 20139.5 gal
